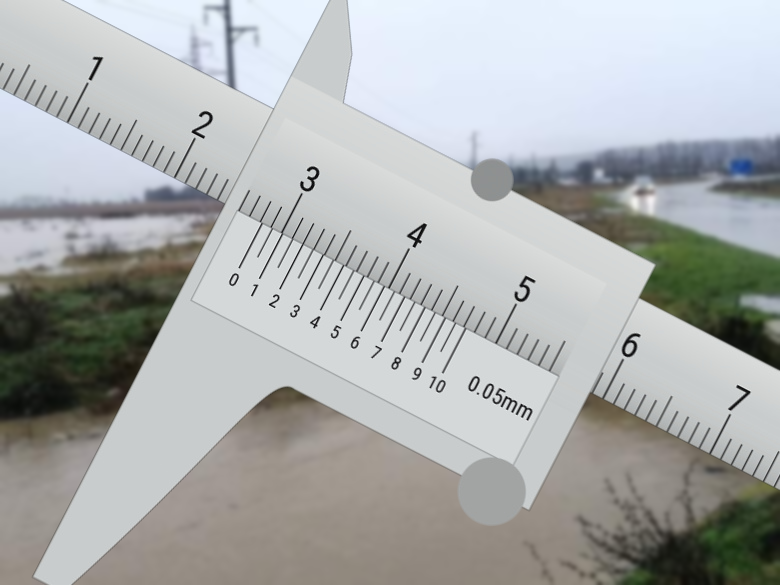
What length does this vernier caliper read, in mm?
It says 28.2 mm
